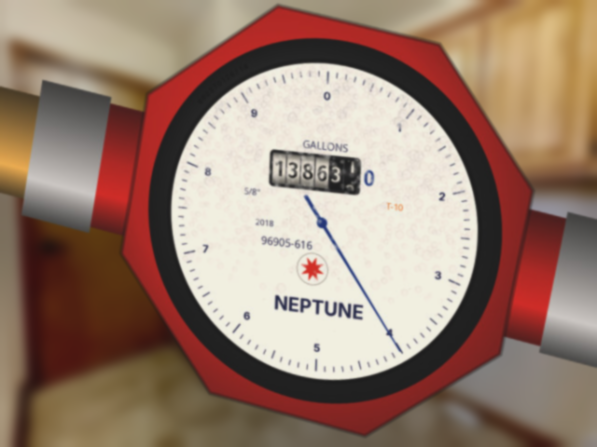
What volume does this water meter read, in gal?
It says 1386314.0 gal
